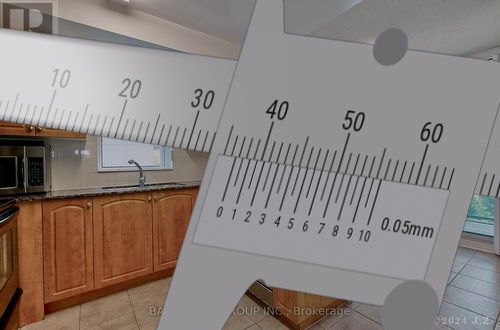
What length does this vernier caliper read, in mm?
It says 36.6 mm
